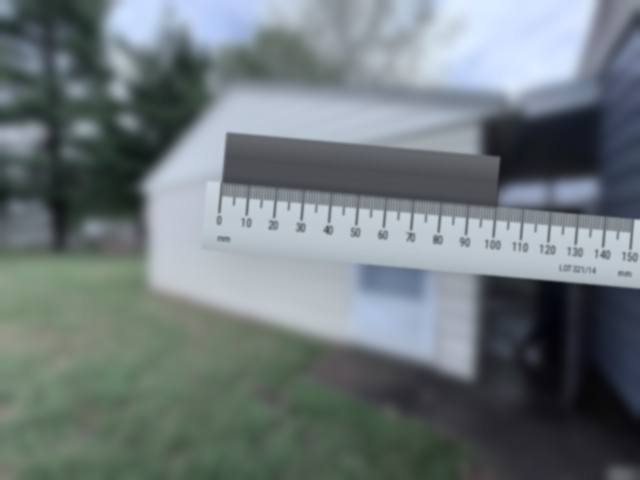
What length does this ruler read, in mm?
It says 100 mm
